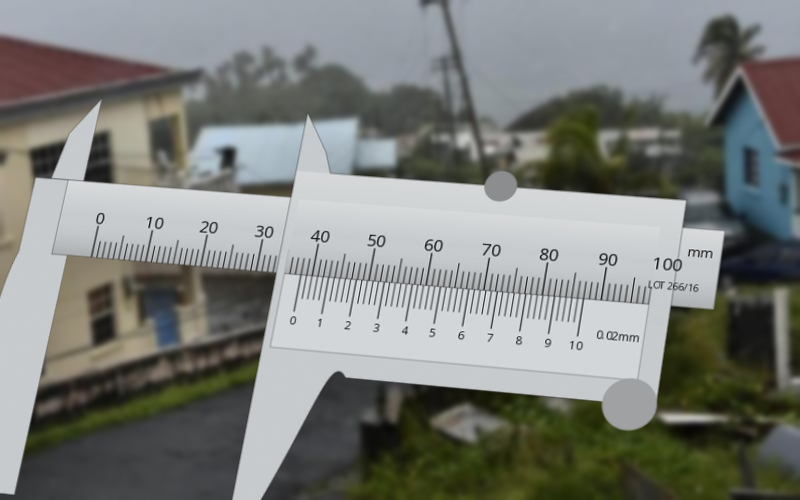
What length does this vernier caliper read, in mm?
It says 38.0 mm
